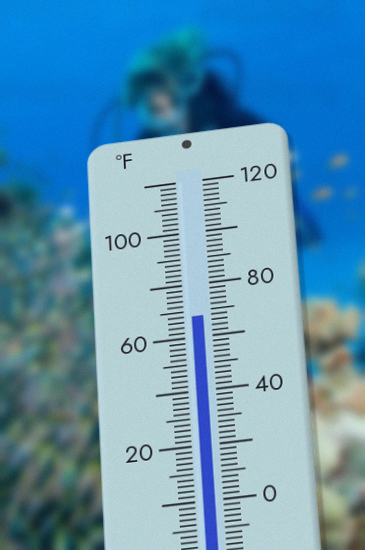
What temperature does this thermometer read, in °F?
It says 68 °F
